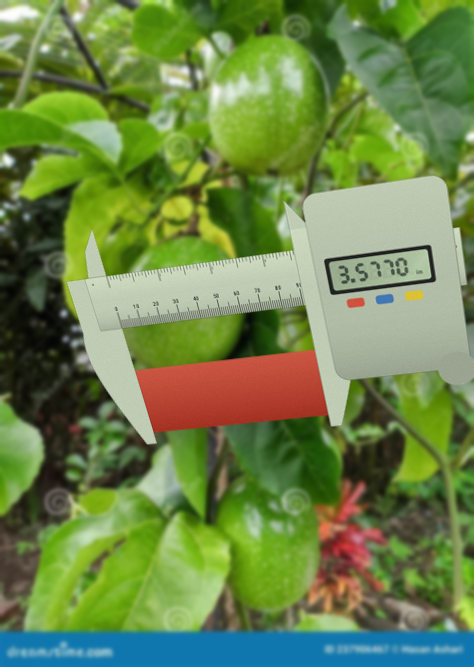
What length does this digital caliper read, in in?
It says 3.5770 in
